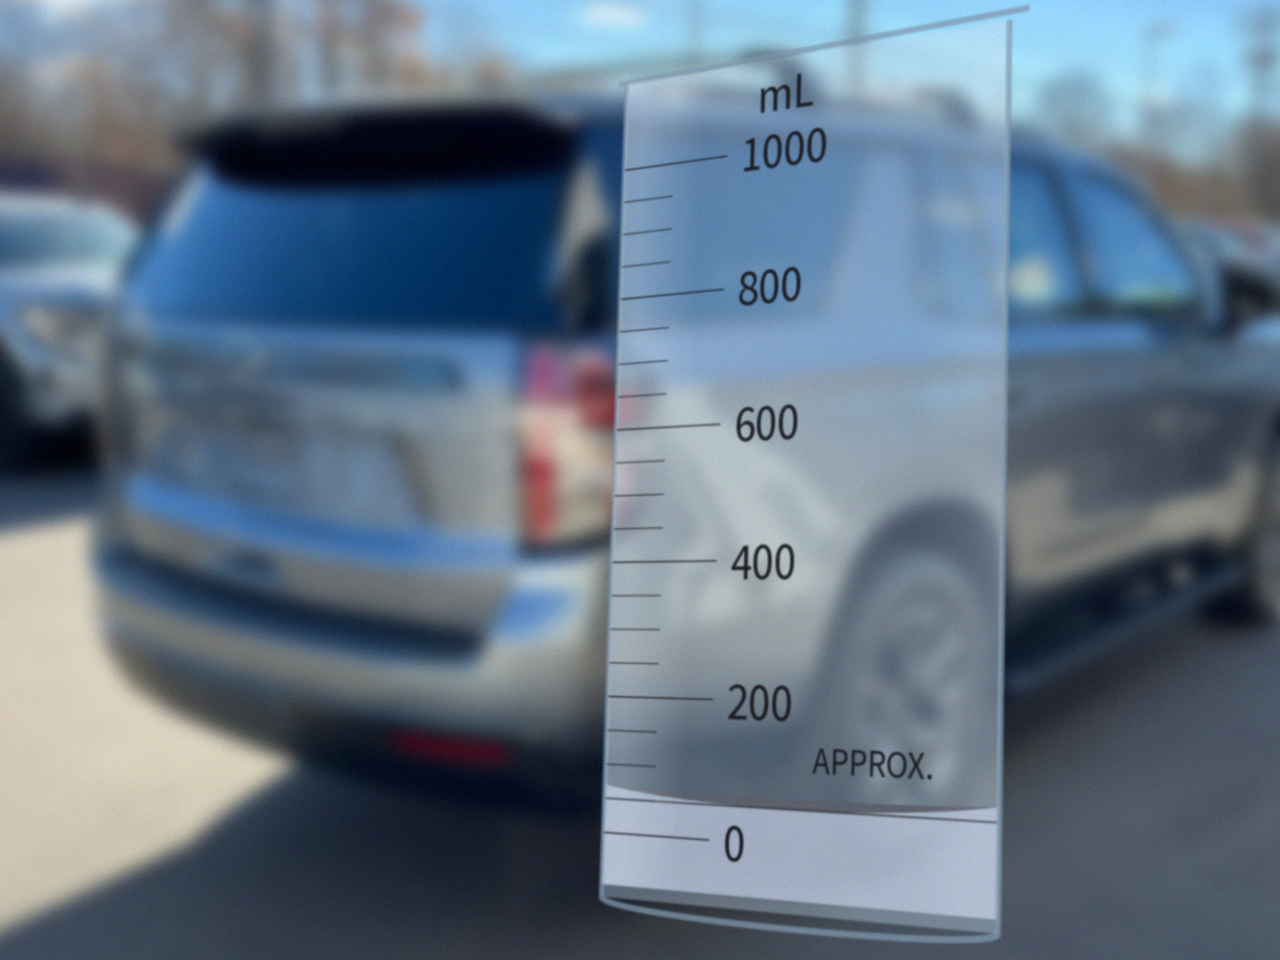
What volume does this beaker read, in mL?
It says 50 mL
